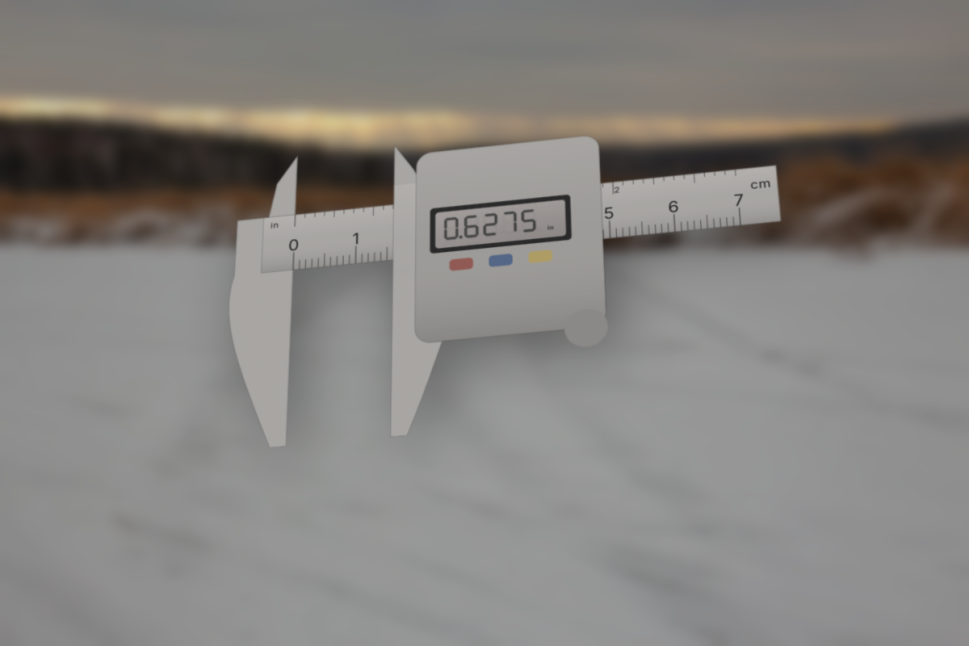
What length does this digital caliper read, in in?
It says 0.6275 in
